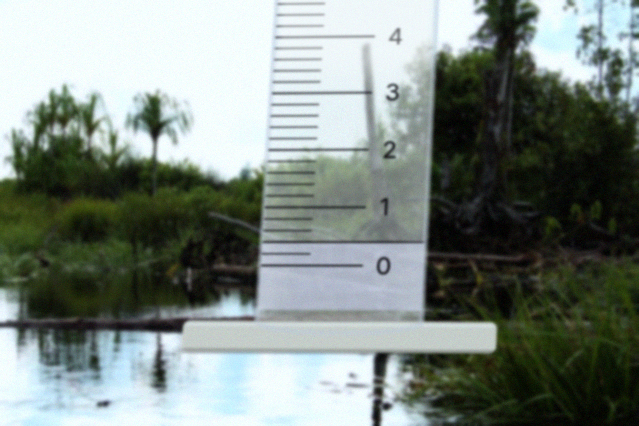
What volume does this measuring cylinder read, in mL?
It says 0.4 mL
